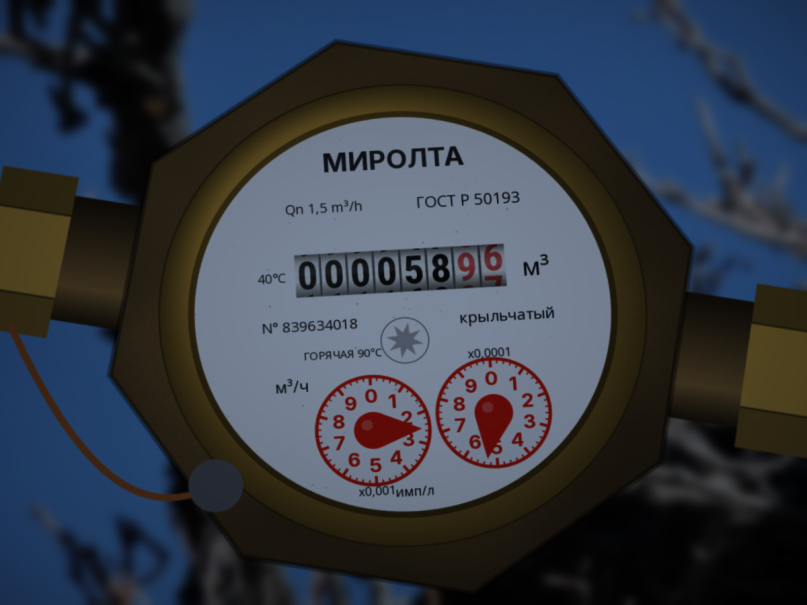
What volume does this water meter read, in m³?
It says 58.9625 m³
